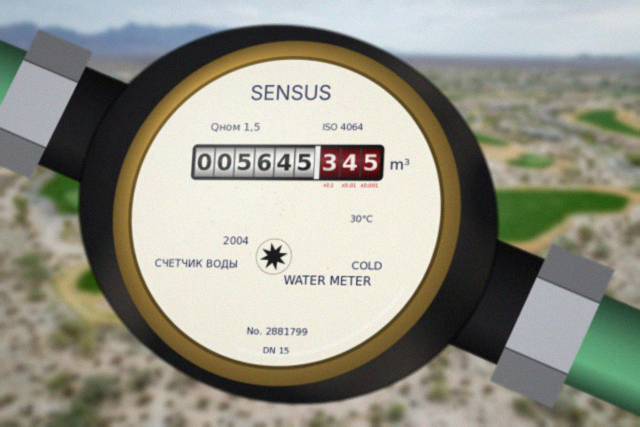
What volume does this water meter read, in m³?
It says 5645.345 m³
